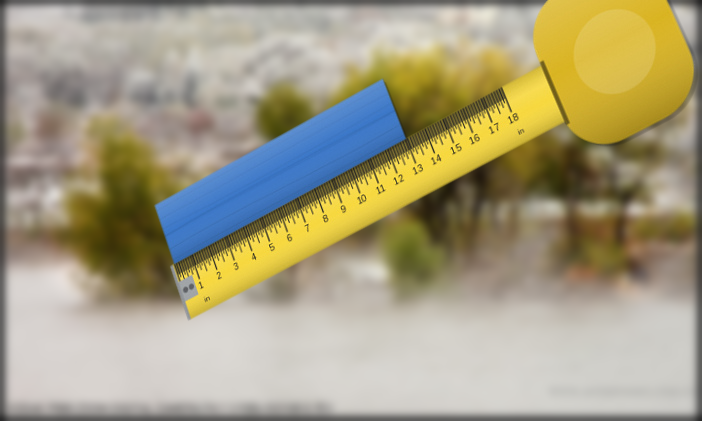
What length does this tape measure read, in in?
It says 13 in
